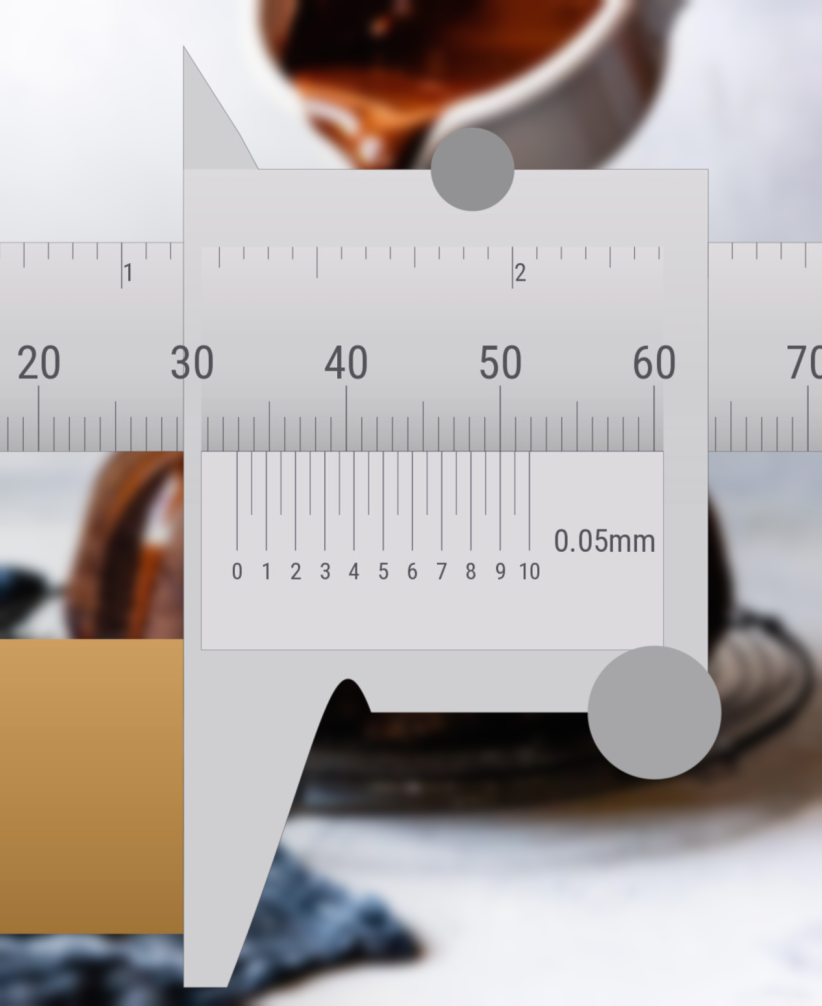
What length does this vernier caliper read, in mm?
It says 32.9 mm
